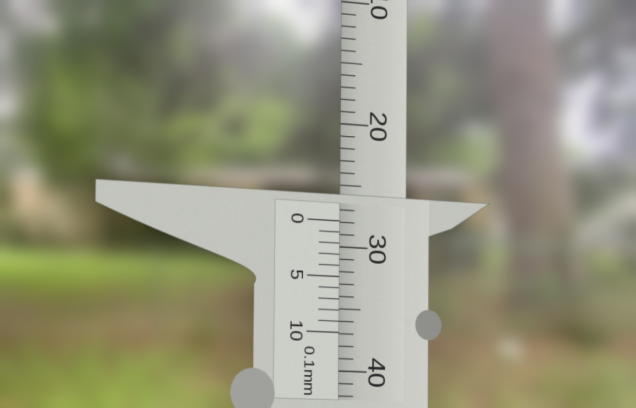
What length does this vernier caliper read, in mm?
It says 27.9 mm
